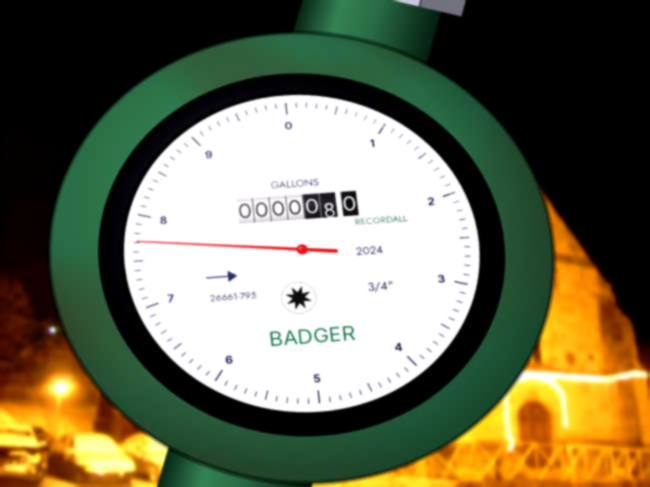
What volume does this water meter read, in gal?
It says 77.7 gal
